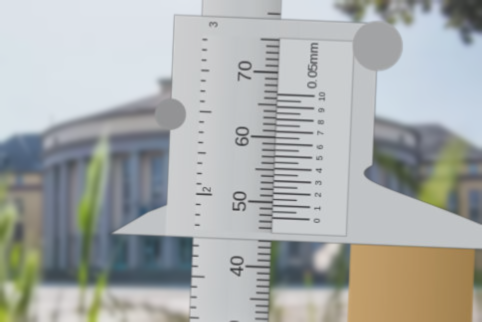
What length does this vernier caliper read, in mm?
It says 47.6 mm
